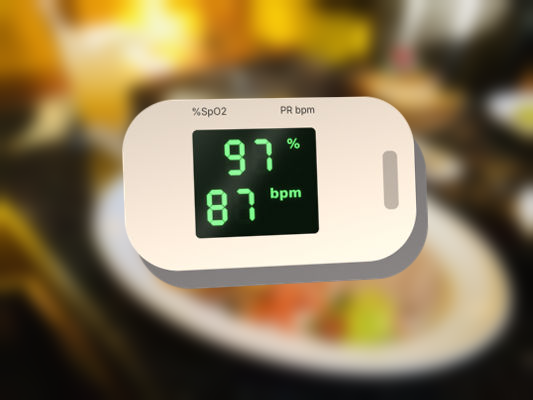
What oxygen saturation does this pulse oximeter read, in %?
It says 97 %
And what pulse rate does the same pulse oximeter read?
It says 87 bpm
